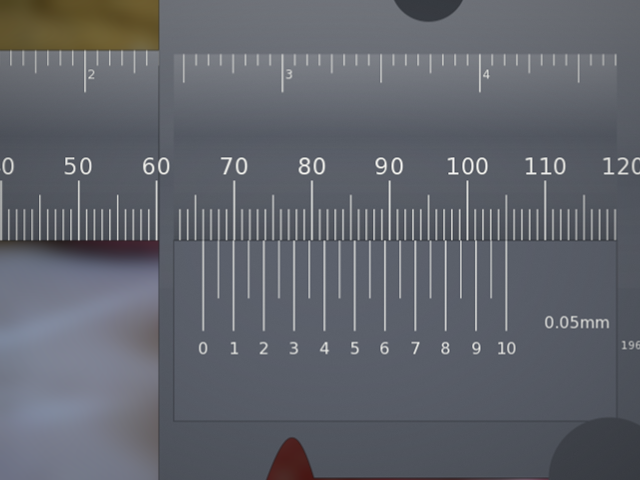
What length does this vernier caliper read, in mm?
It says 66.0 mm
